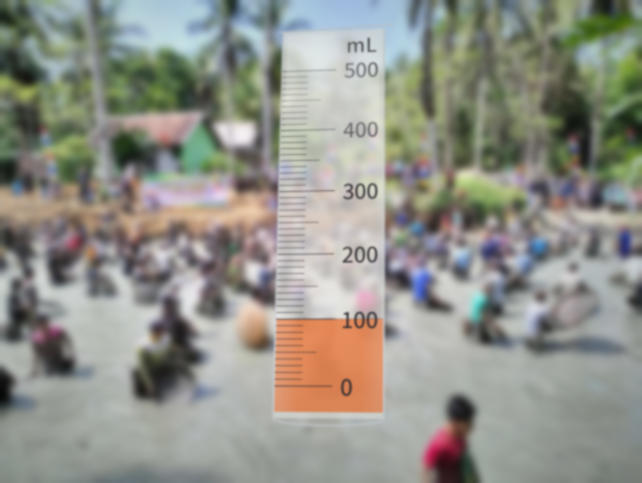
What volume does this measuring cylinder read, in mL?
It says 100 mL
